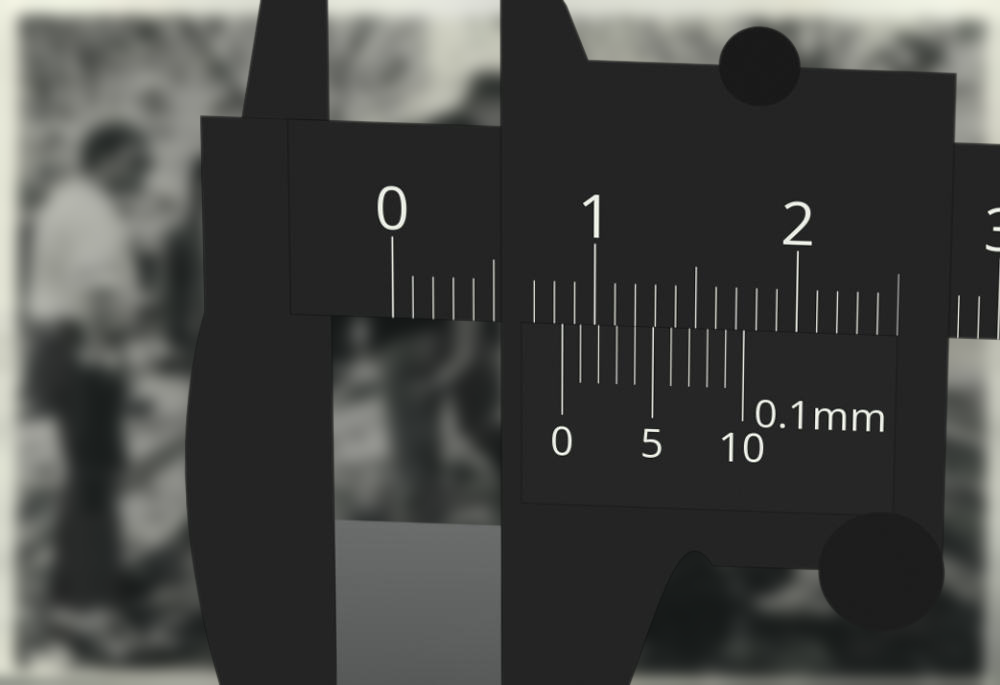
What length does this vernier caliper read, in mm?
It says 8.4 mm
